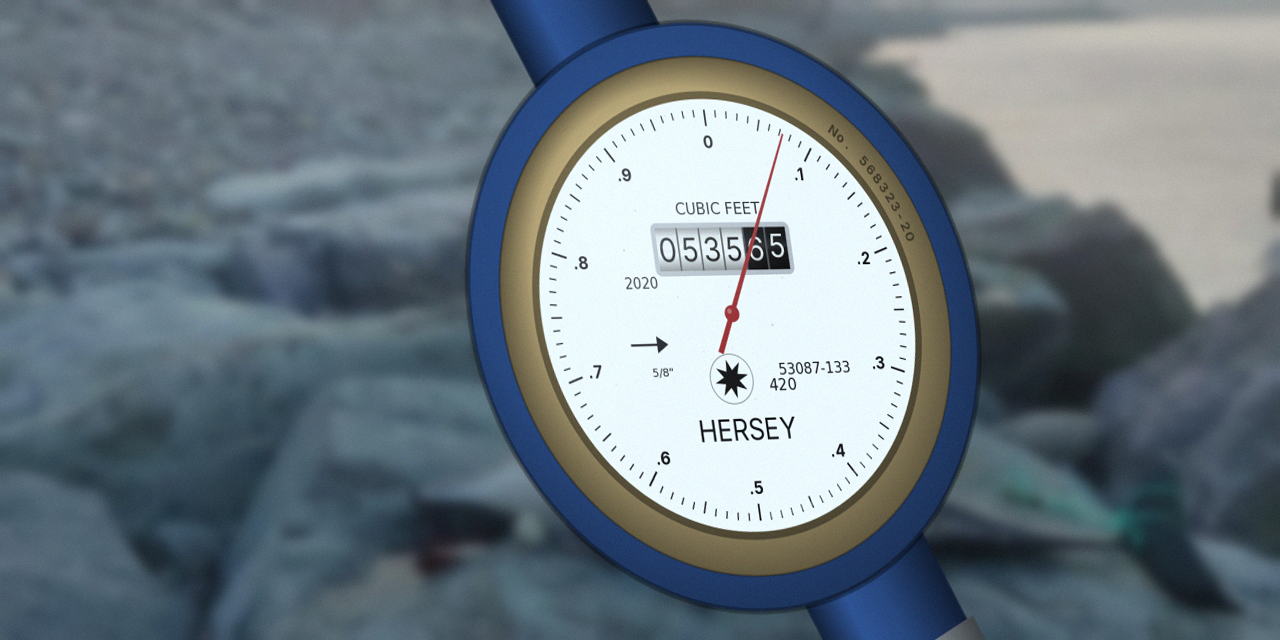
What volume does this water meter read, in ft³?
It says 53565.07 ft³
